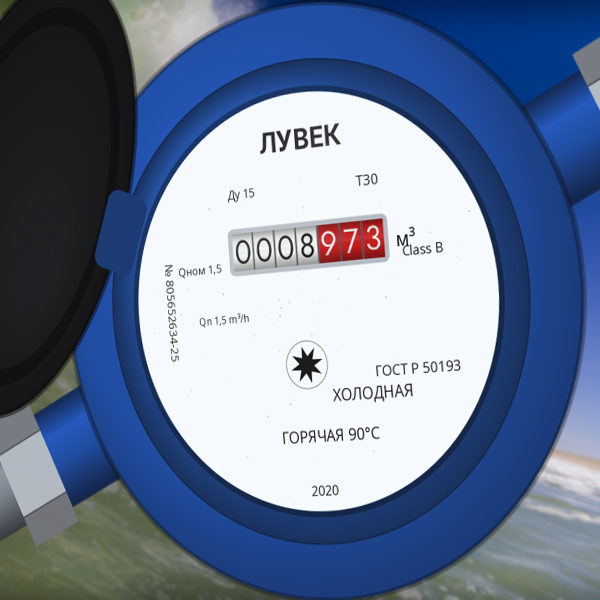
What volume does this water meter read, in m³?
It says 8.973 m³
